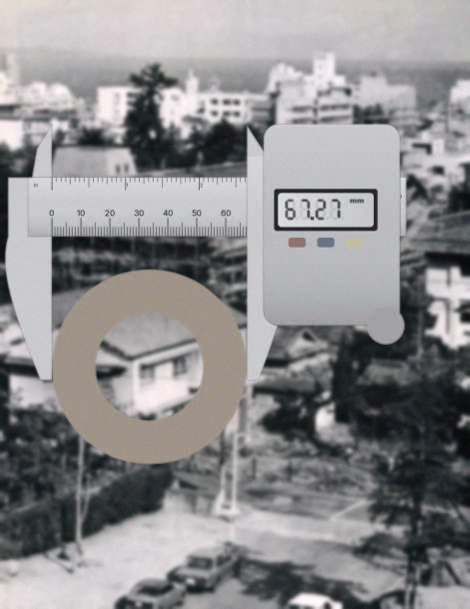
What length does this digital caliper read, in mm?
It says 67.27 mm
